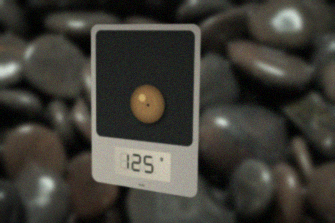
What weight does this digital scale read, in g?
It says 125 g
